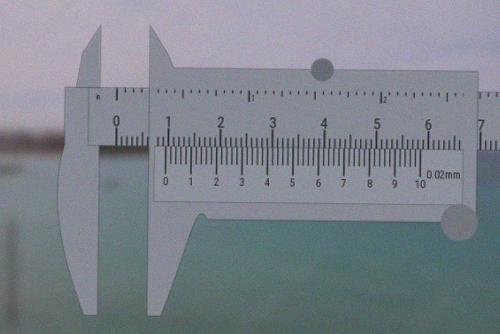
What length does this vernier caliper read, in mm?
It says 9.5 mm
